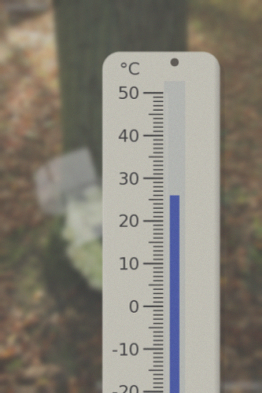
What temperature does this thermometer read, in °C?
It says 26 °C
